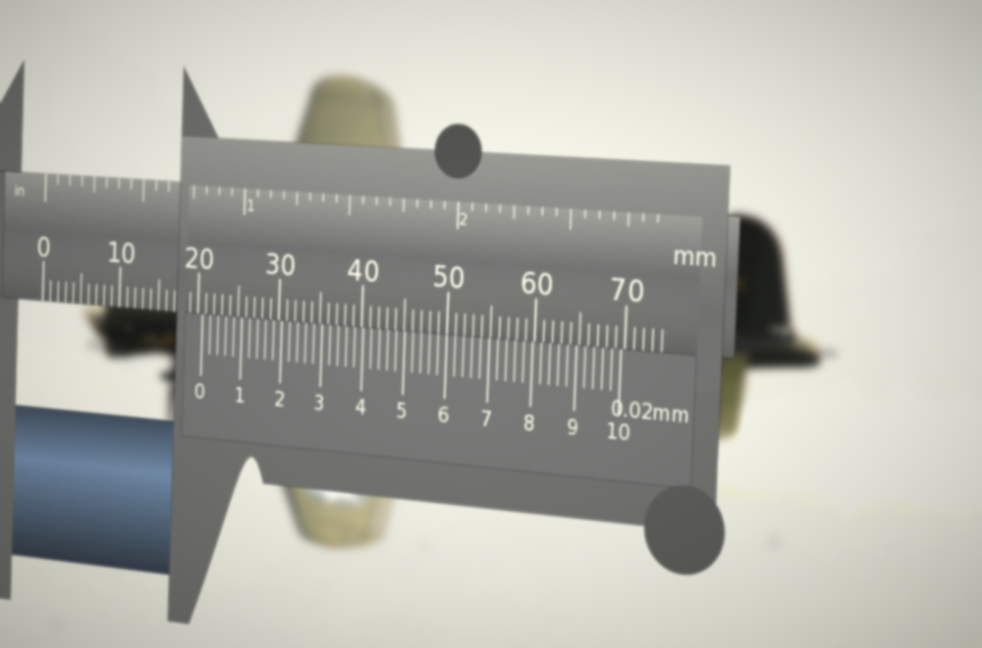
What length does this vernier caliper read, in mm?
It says 20.6 mm
